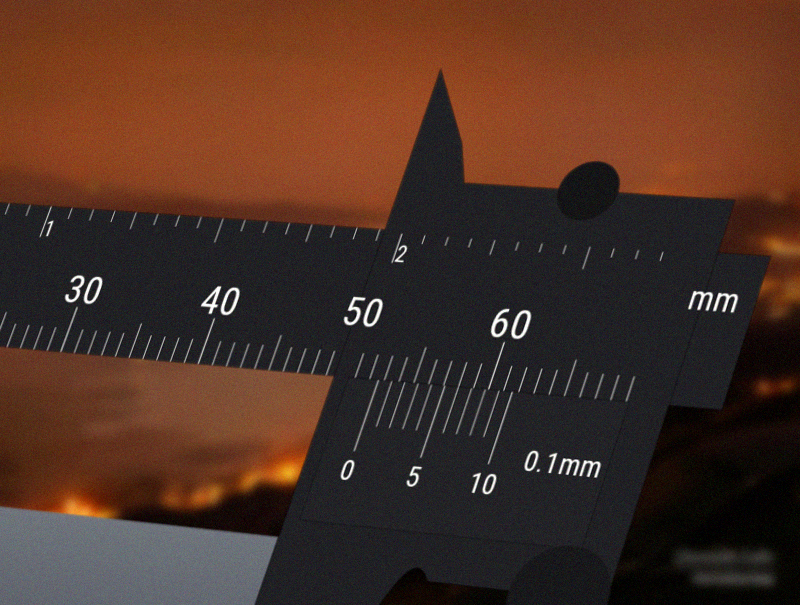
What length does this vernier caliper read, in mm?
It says 52.6 mm
